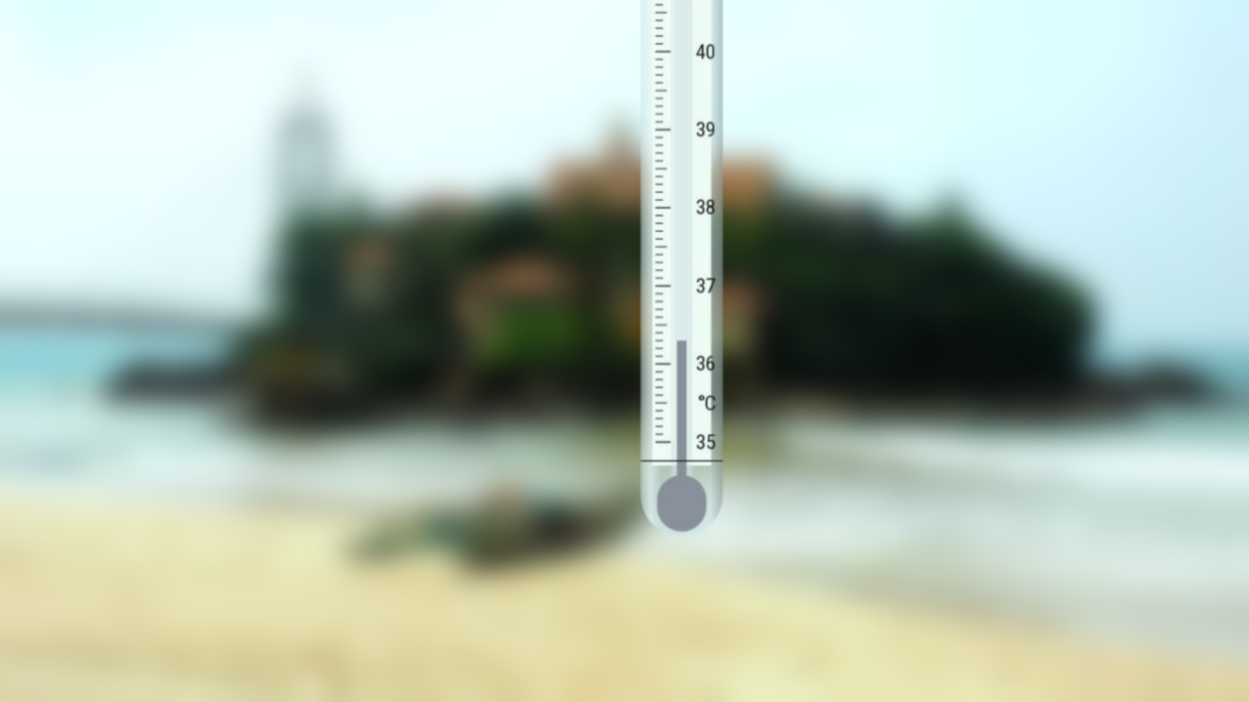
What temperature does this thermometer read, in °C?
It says 36.3 °C
